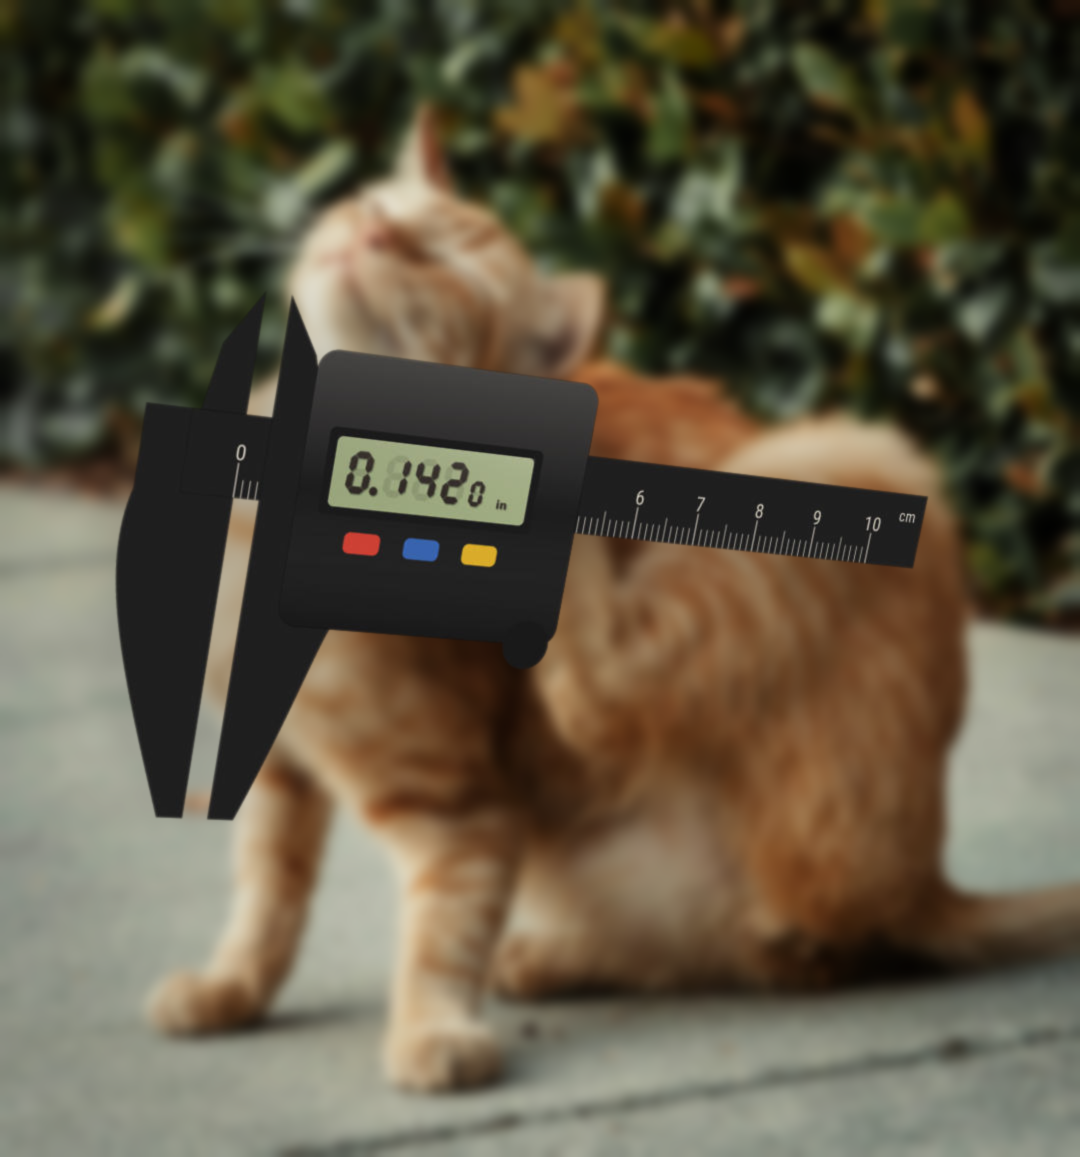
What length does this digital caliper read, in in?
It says 0.1420 in
